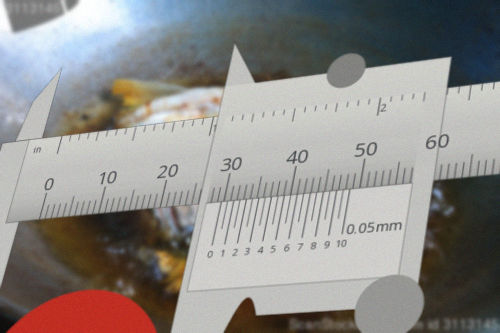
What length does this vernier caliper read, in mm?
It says 29.6 mm
